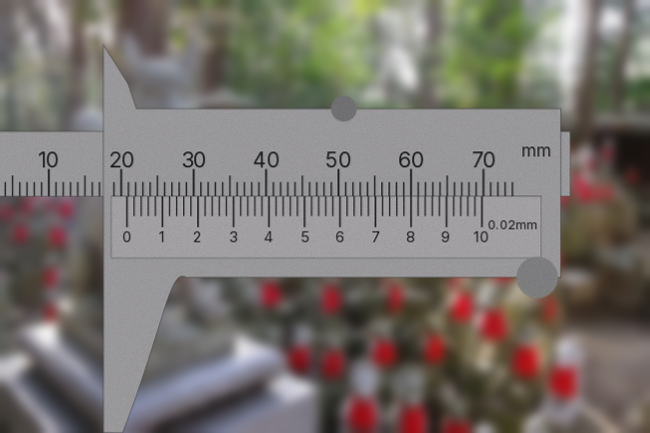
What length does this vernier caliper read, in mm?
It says 20.8 mm
